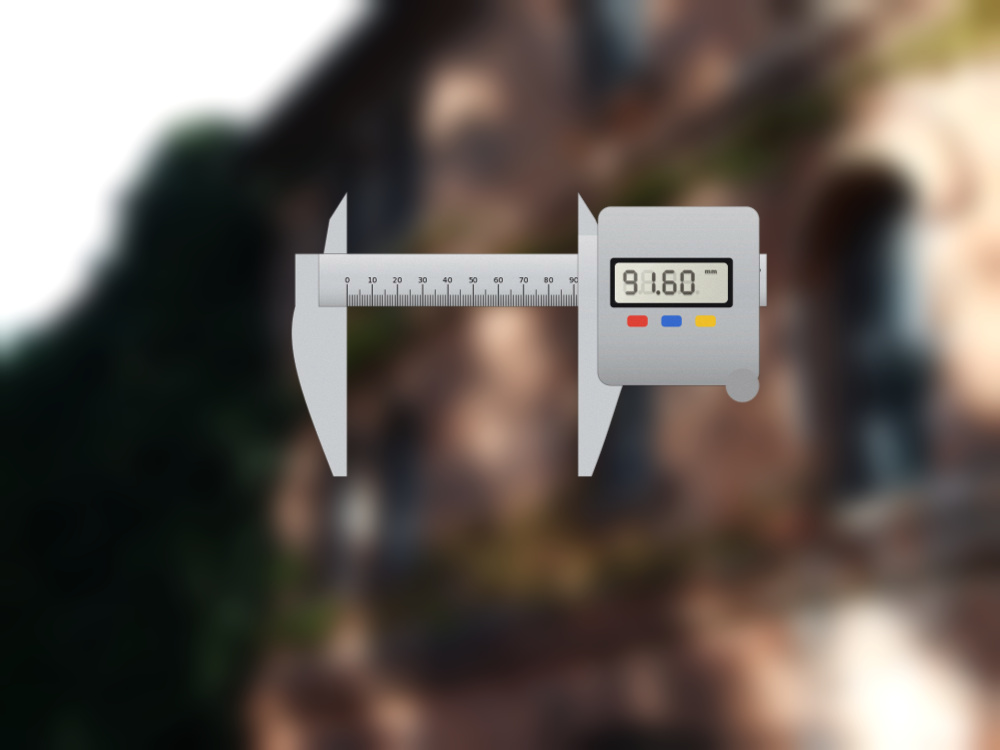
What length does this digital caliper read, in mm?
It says 91.60 mm
